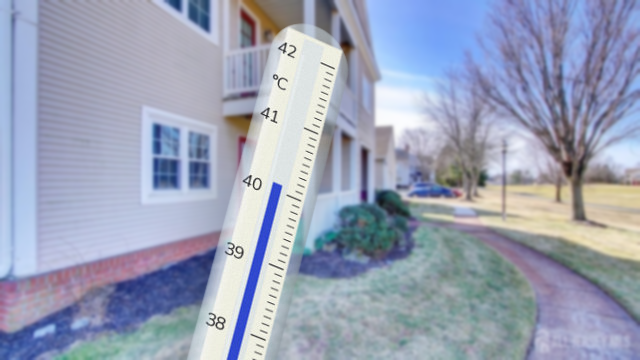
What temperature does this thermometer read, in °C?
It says 40.1 °C
